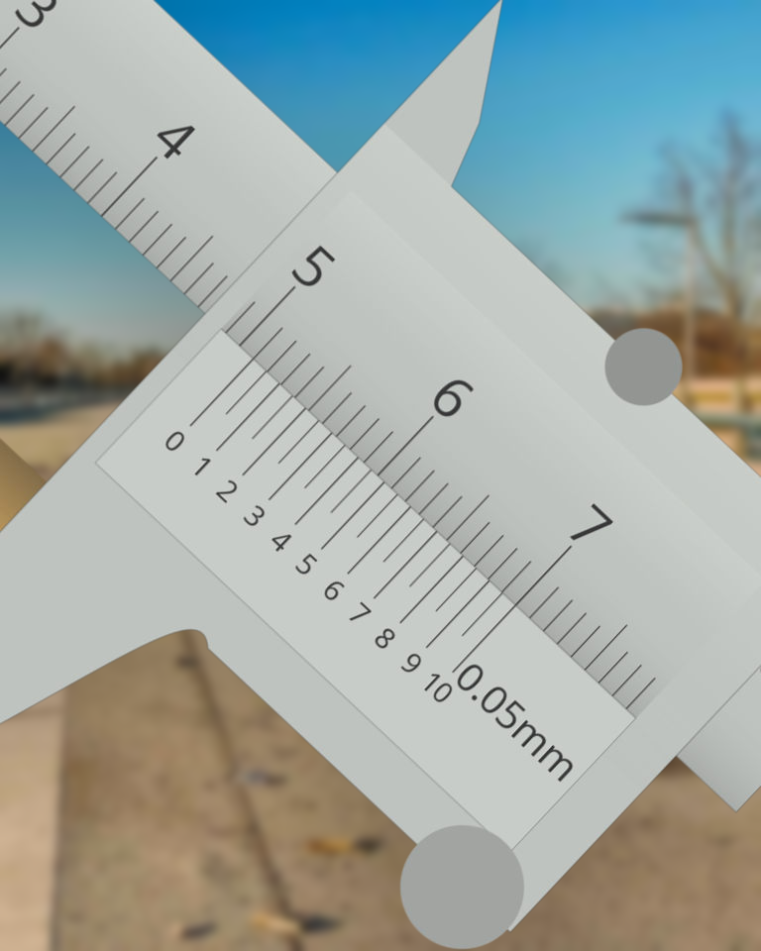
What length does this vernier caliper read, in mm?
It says 51.0 mm
